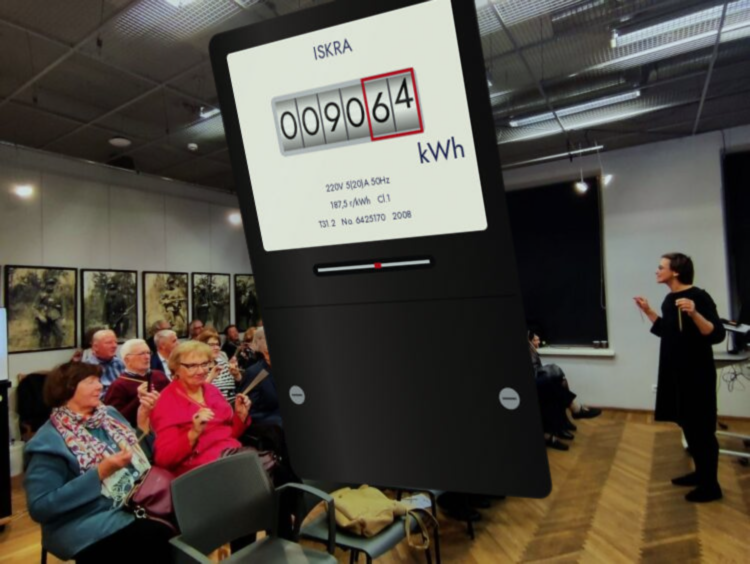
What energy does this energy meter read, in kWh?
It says 90.64 kWh
